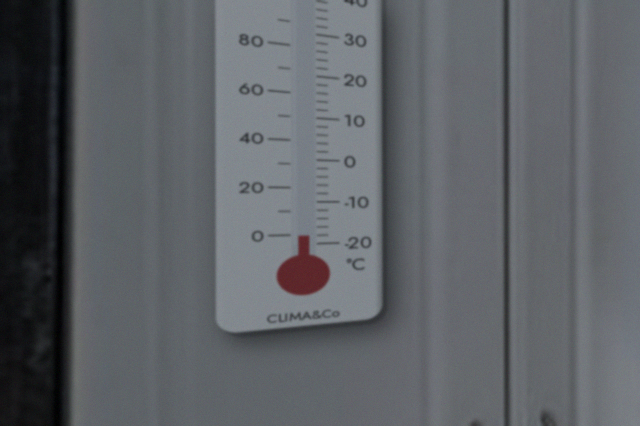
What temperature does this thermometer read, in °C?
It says -18 °C
